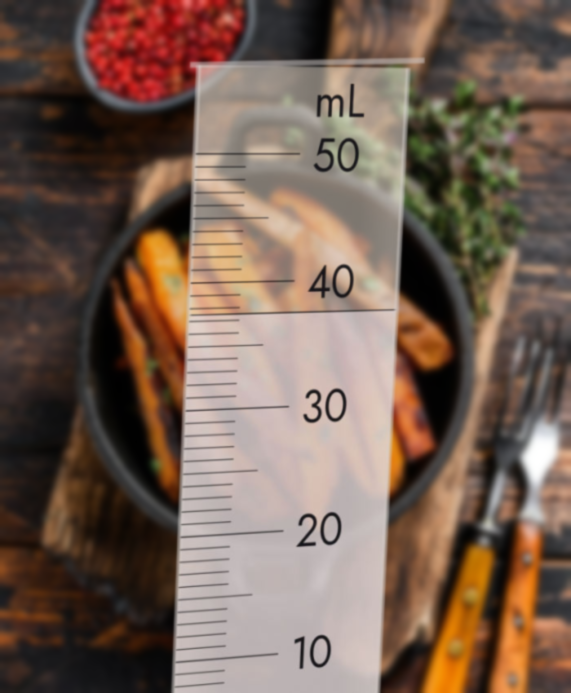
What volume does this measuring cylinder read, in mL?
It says 37.5 mL
